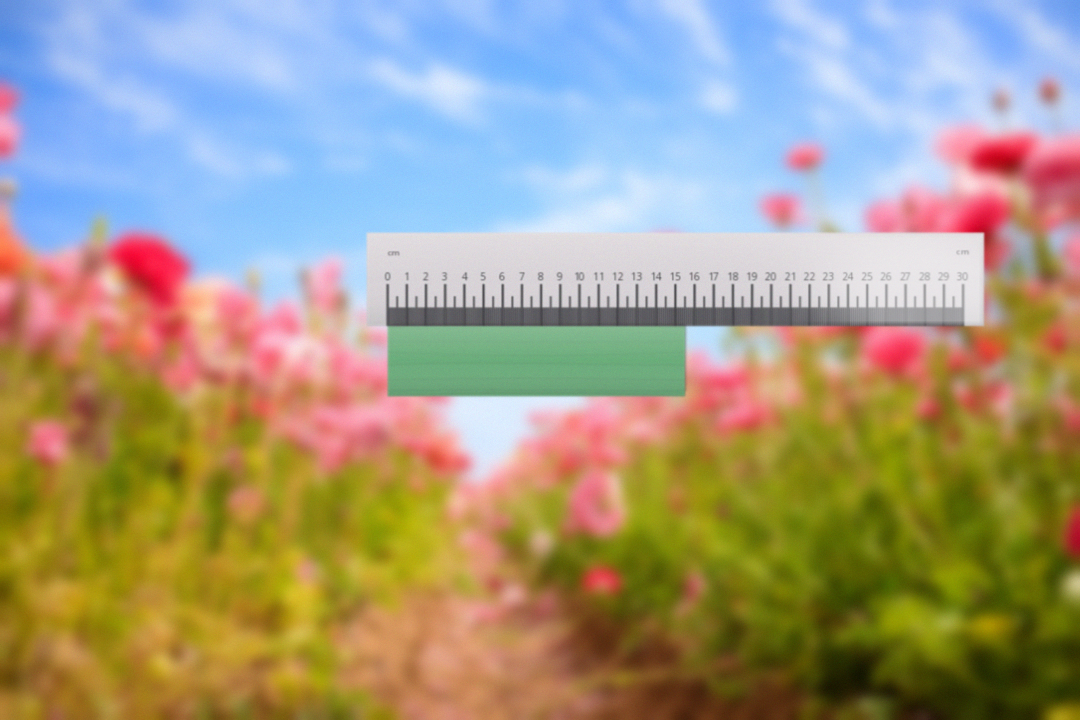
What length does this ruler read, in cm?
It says 15.5 cm
